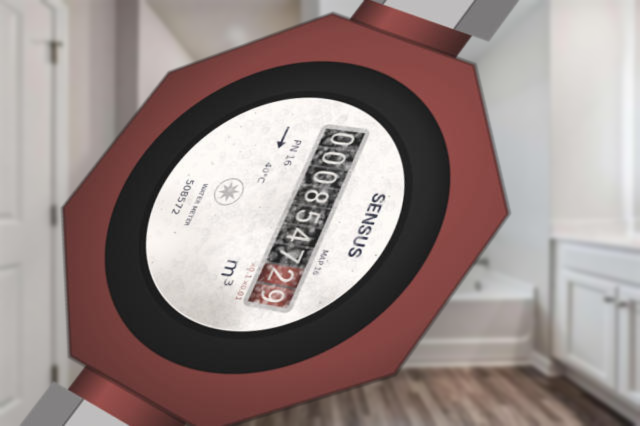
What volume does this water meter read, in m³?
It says 8547.29 m³
